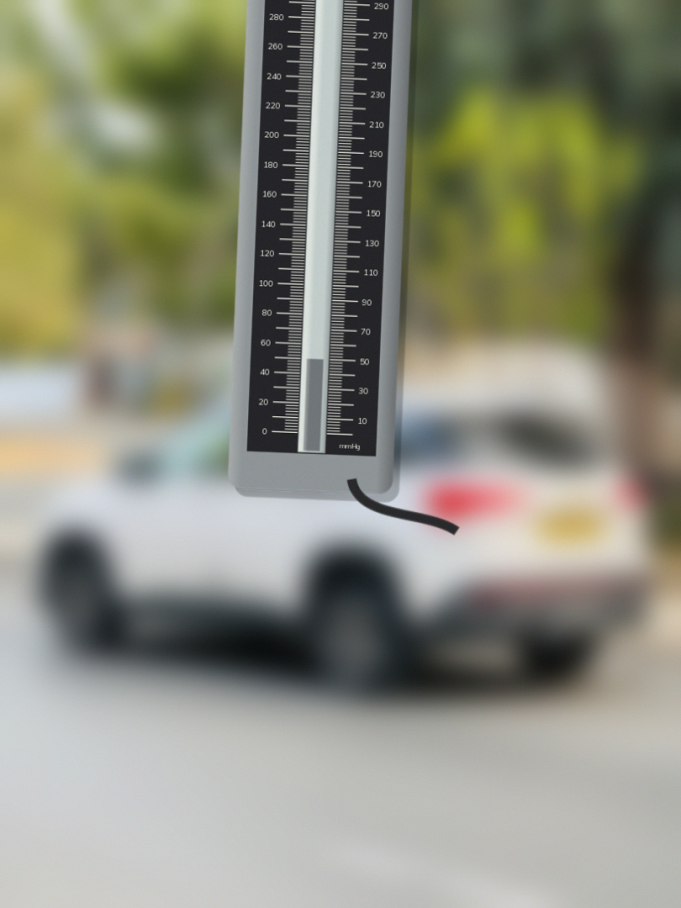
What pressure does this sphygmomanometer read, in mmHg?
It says 50 mmHg
